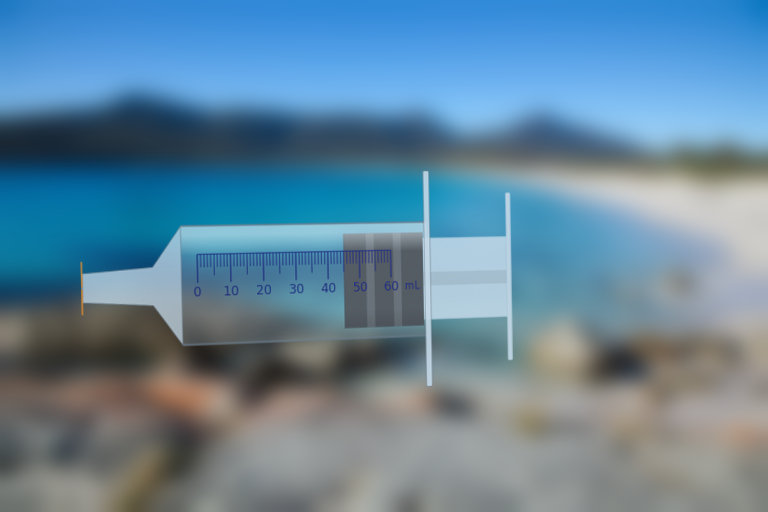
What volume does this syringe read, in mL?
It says 45 mL
